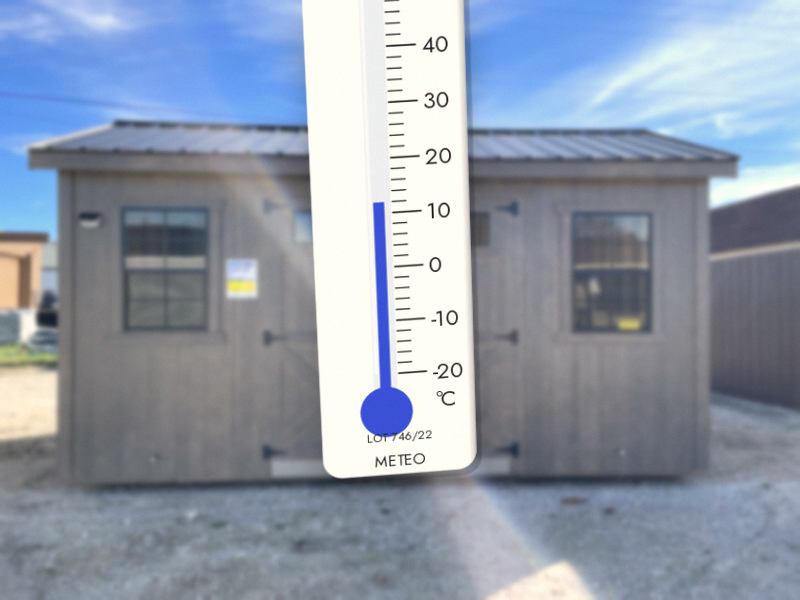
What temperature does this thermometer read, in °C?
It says 12 °C
